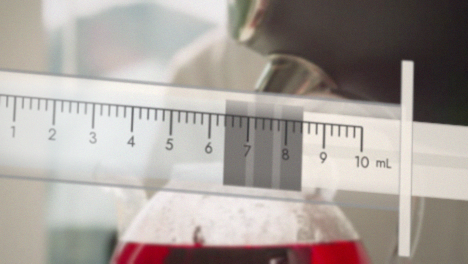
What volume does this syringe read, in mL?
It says 6.4 mL
